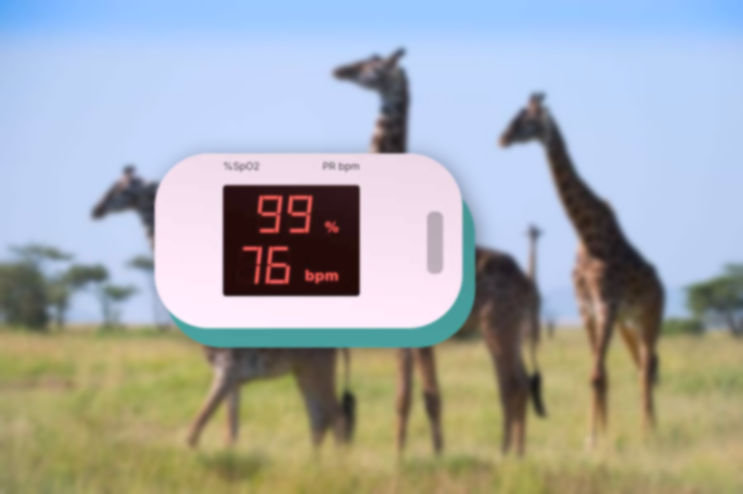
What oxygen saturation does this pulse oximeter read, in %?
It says 99 %
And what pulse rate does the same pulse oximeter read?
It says 76 bpm
